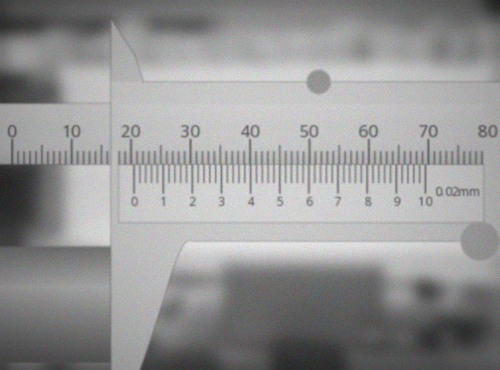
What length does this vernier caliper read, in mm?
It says 20.5 mm
